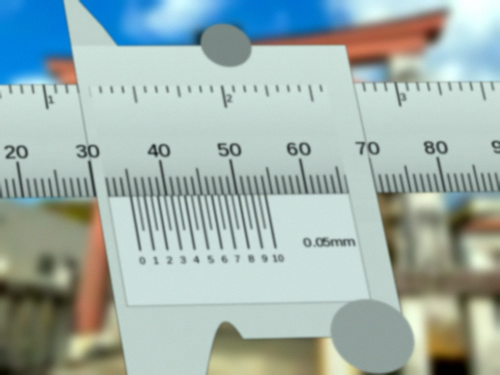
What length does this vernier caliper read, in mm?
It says 35.0 mm
